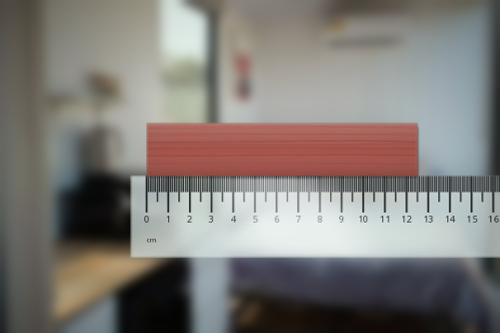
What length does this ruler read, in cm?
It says 12.5 cm
